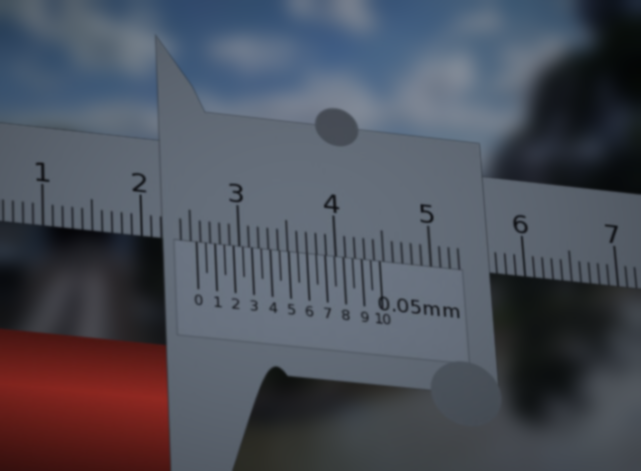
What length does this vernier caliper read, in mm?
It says 25.6 mm
